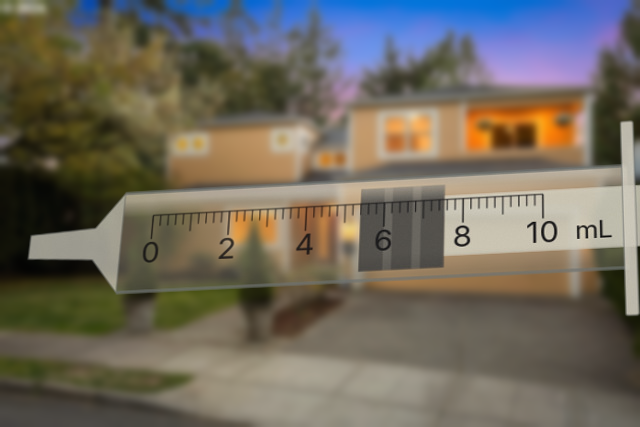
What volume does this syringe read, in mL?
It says 5.4 mL
